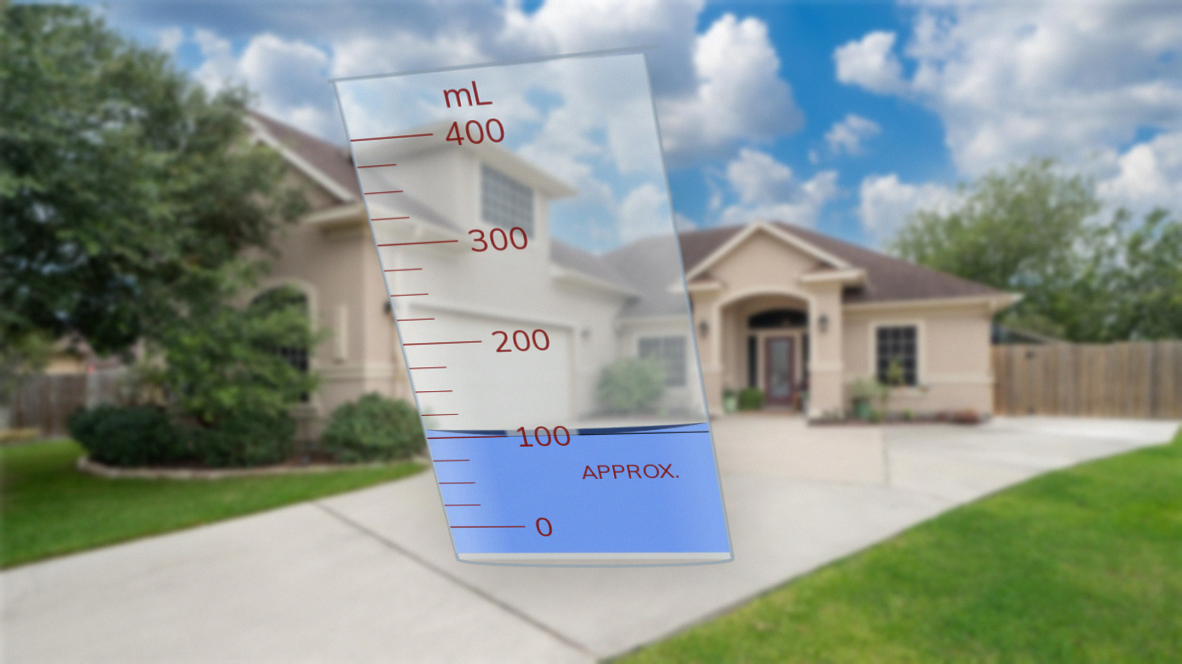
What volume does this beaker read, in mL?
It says 100 mL
